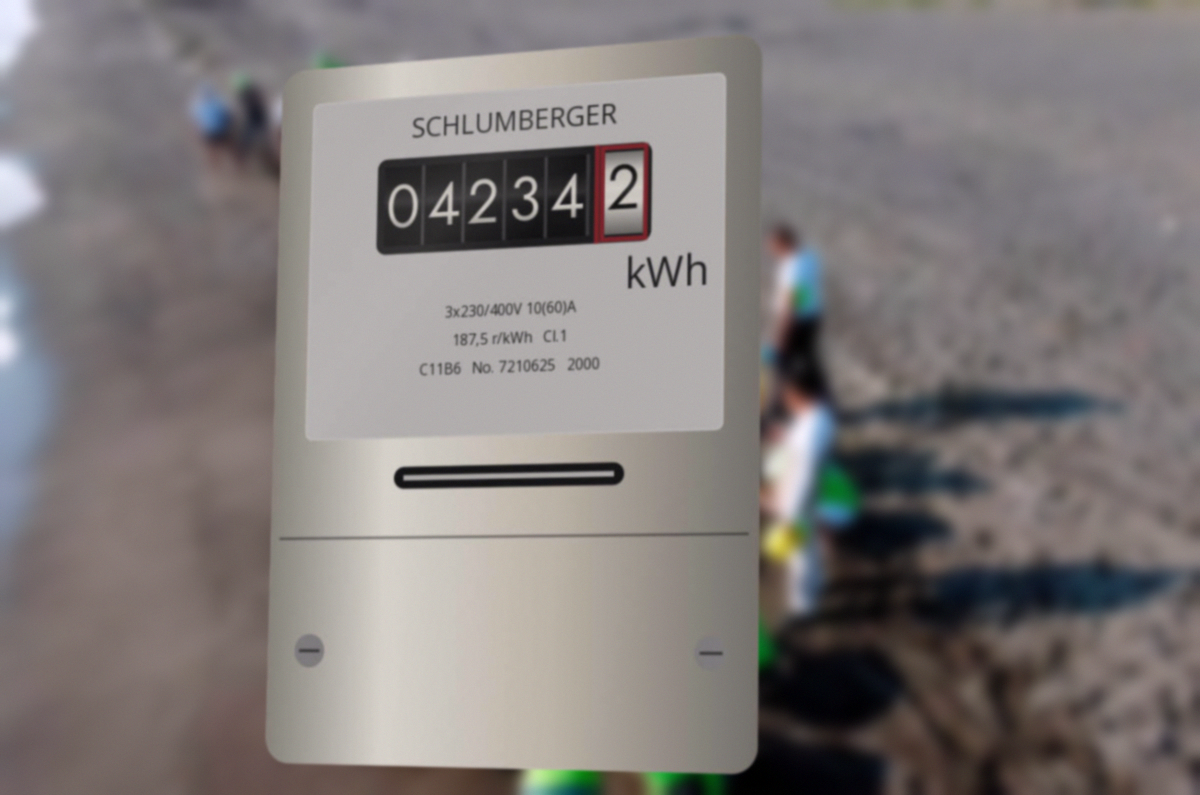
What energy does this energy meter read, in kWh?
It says 4234.2 kWh
